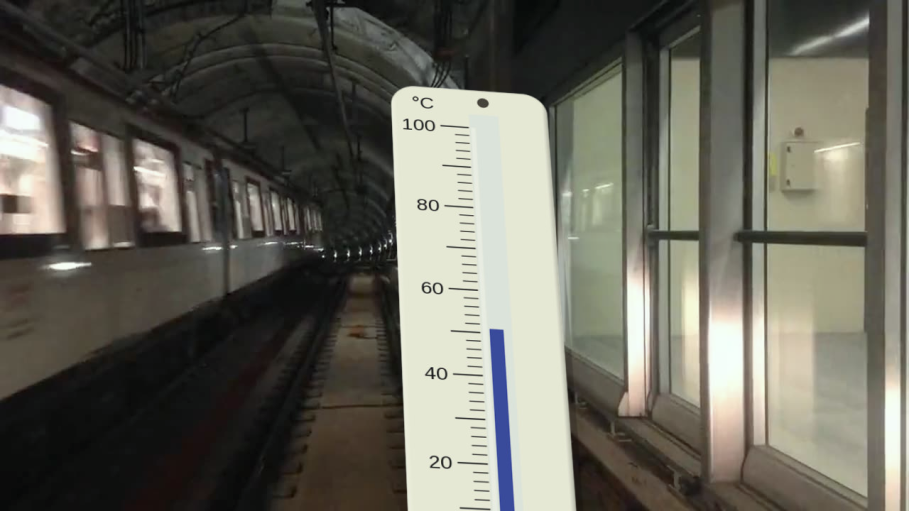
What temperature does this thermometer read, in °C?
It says 51 °C
